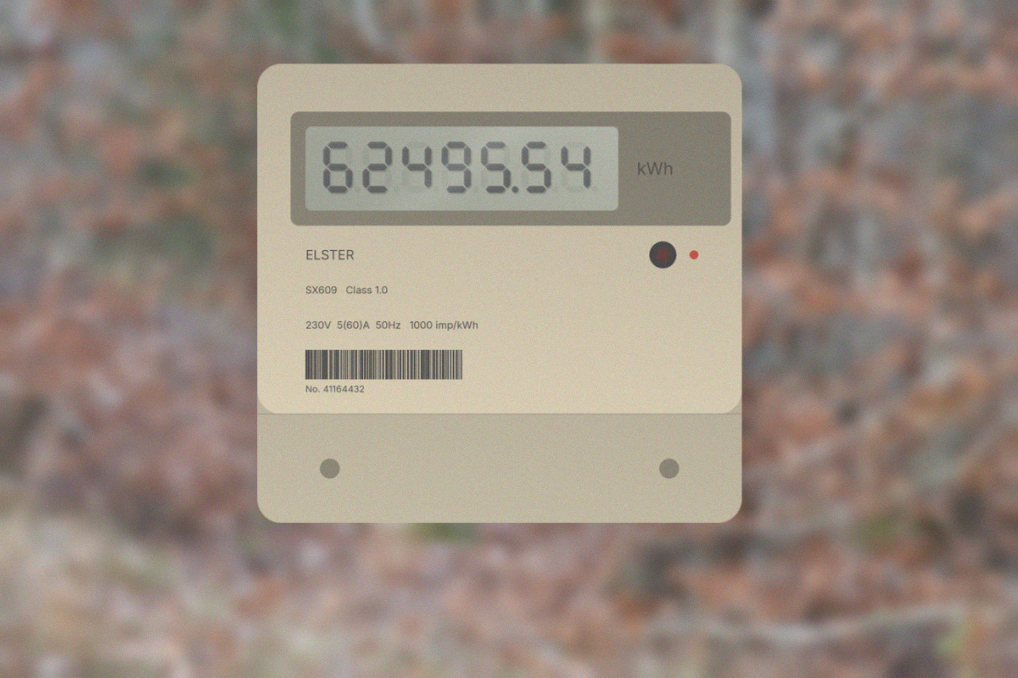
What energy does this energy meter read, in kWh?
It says 62495.54 kWh
